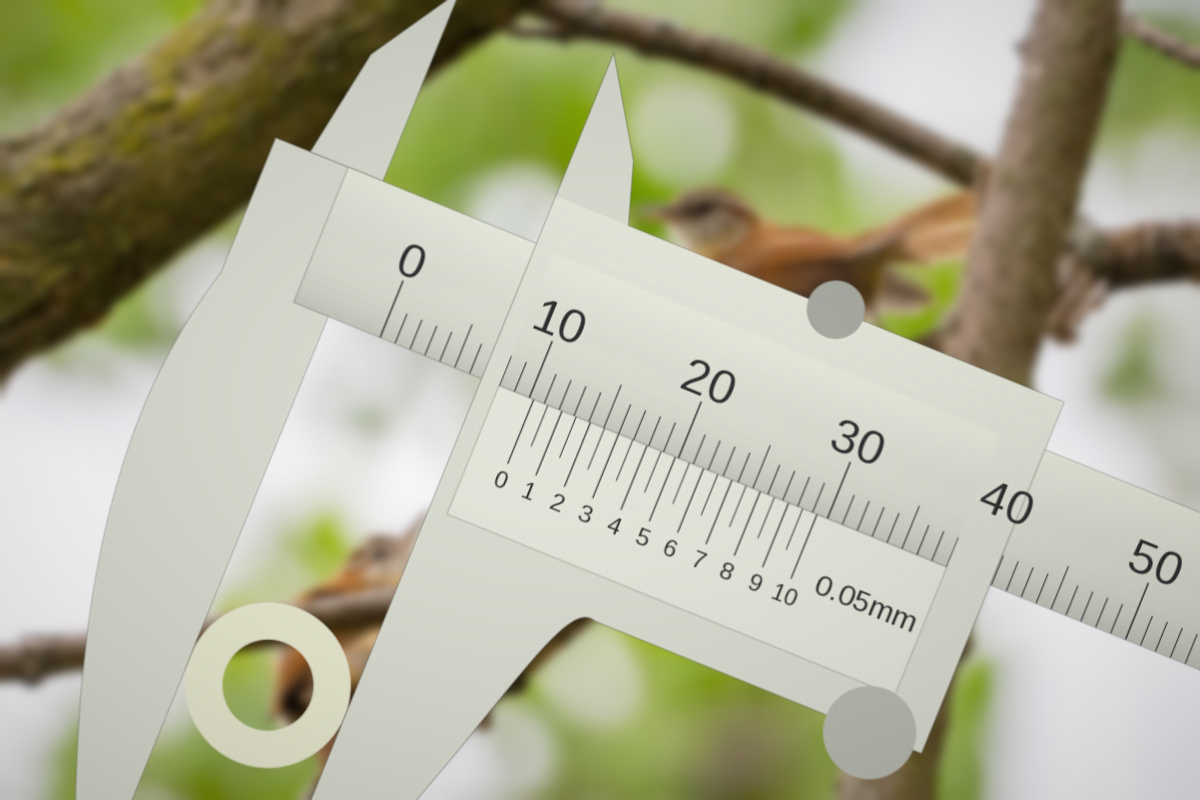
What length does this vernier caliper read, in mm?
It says 10.3 mm
